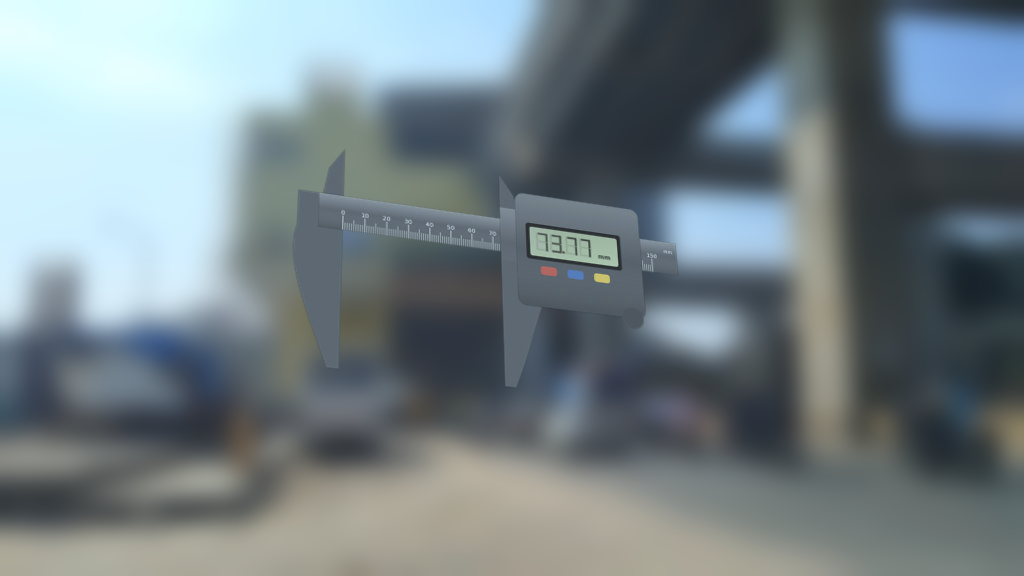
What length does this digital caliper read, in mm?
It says 73.77 mm
